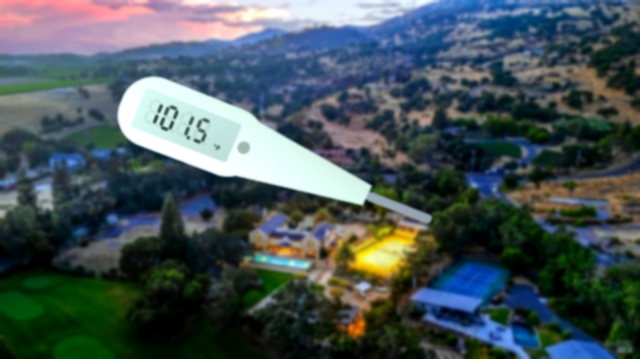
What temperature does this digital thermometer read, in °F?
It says 101.5 °F
